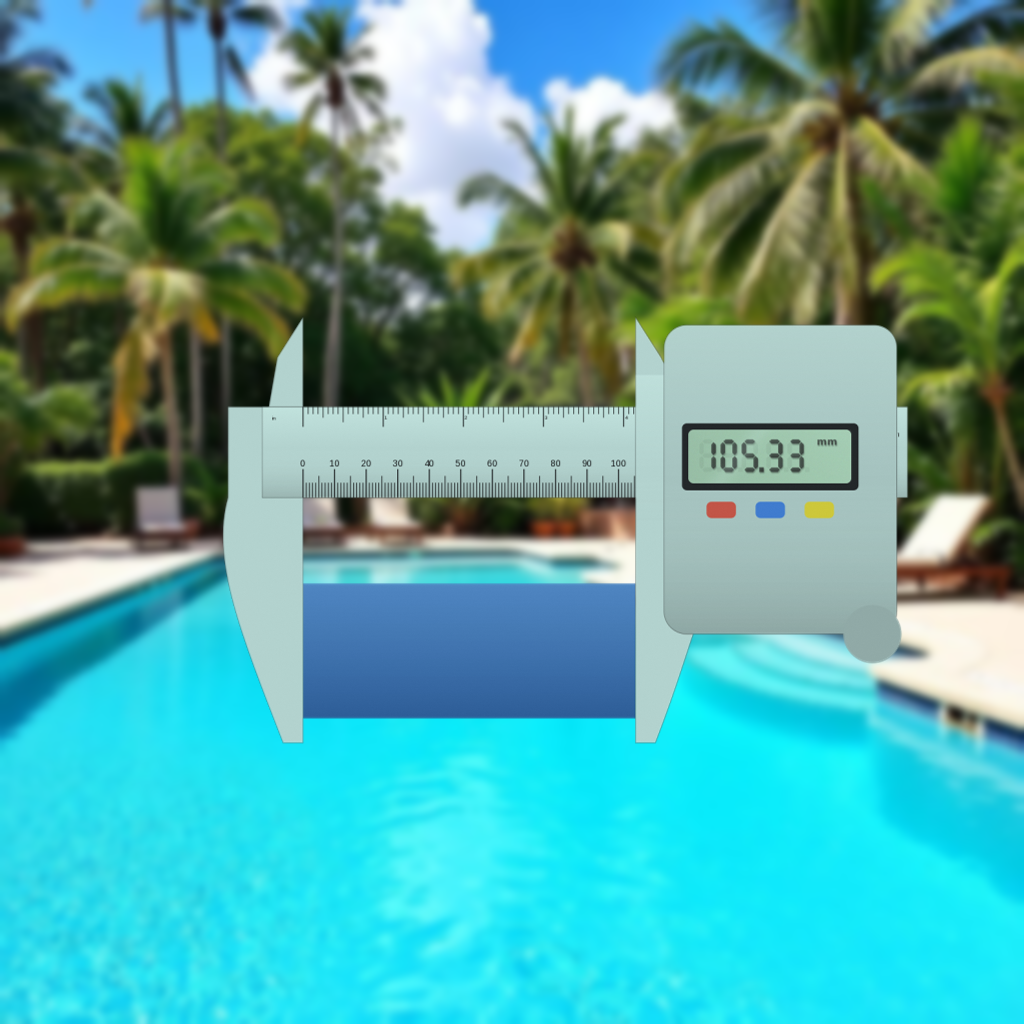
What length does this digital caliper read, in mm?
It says 105.33 mm
